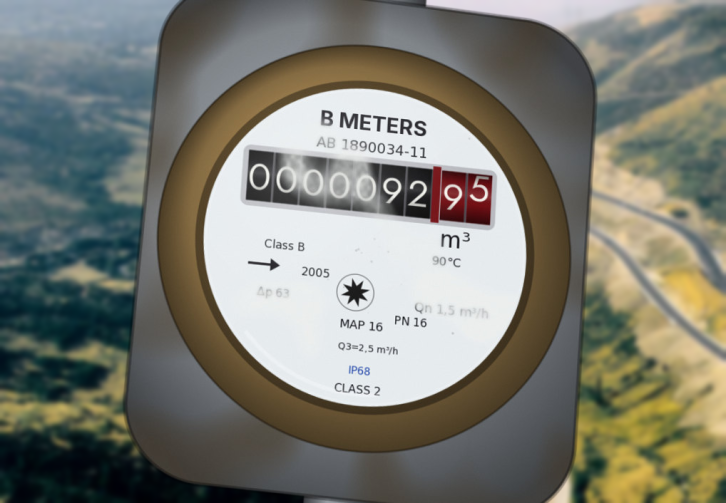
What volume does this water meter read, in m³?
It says 92.95 m³
